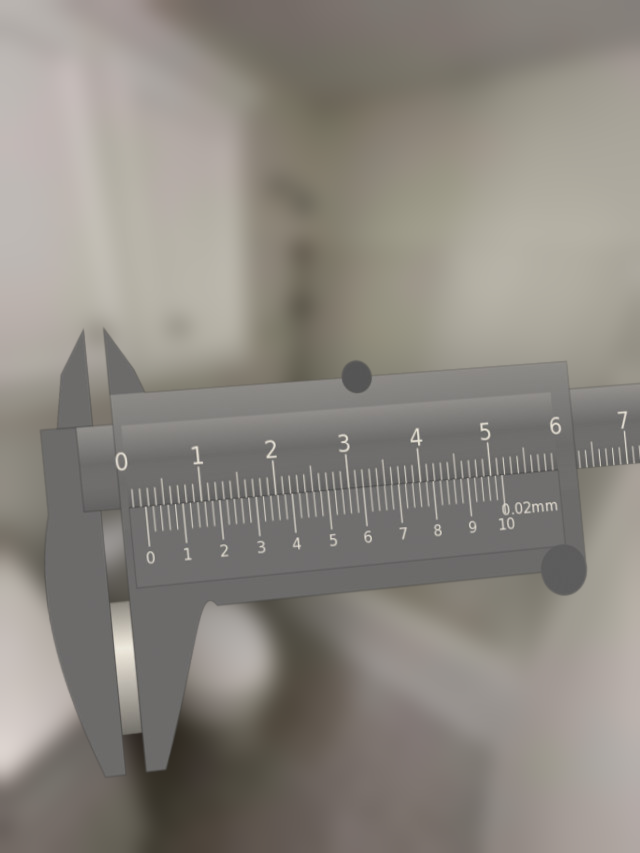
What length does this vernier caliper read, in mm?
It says 2.6 mm
